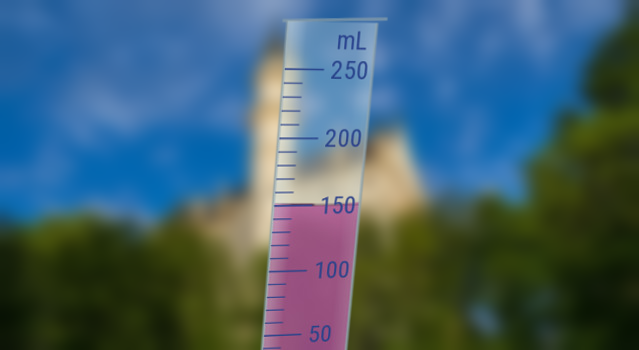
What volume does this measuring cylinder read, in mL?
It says 150 mL
